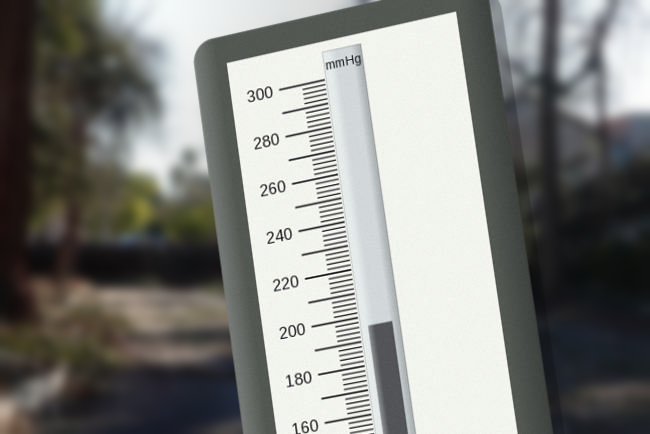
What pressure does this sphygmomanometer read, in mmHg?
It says 196 mmHg
